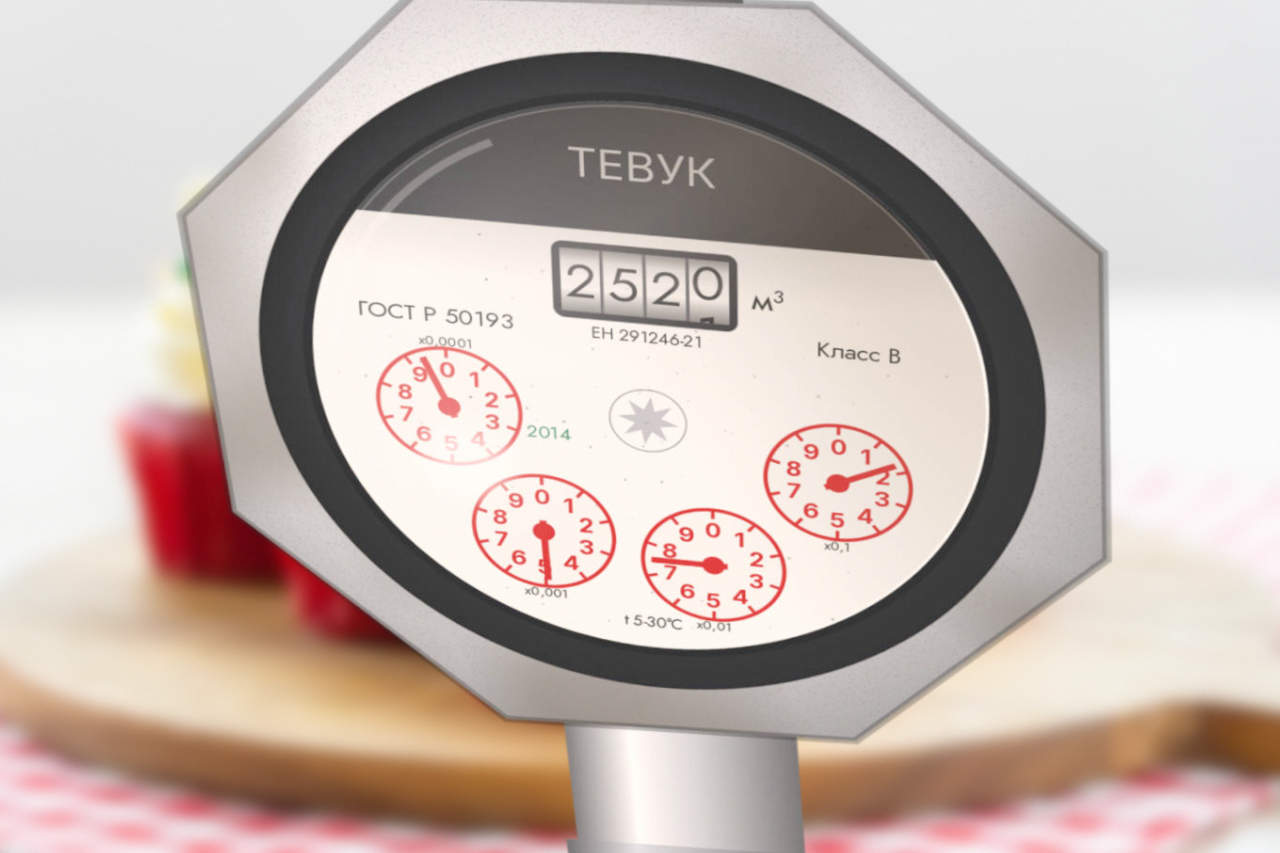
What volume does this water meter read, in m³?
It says 2520.1749 m³
